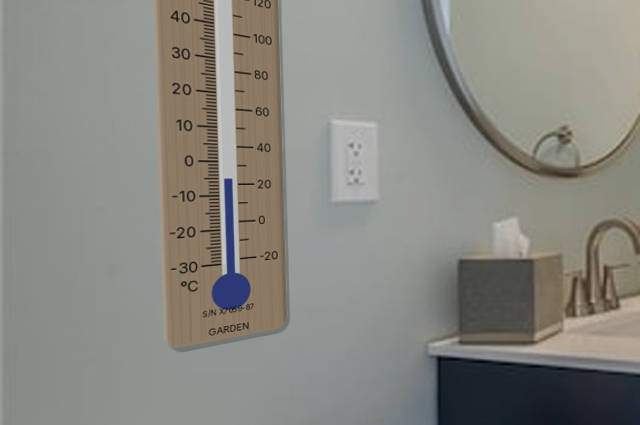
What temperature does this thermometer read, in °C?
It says -5 °C
